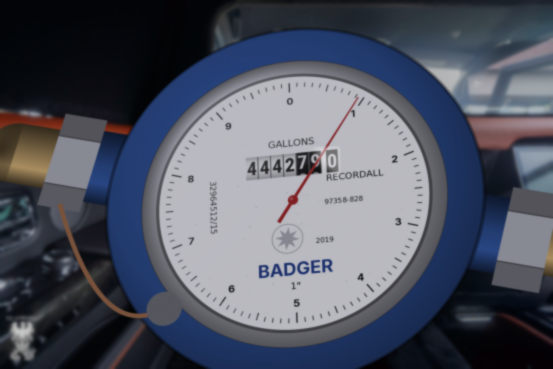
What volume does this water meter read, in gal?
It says 4442790.9 gal
